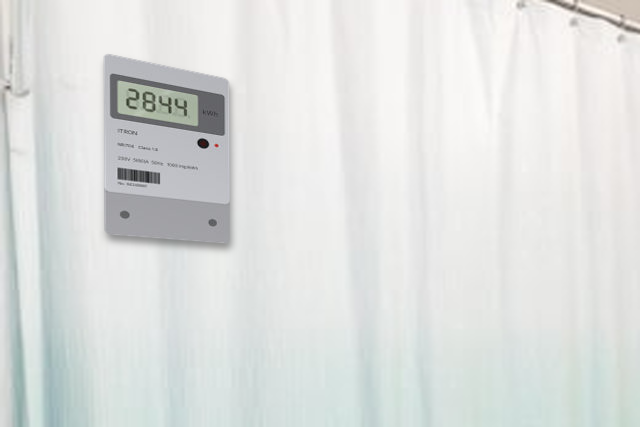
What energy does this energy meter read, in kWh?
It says 2844 kWh
